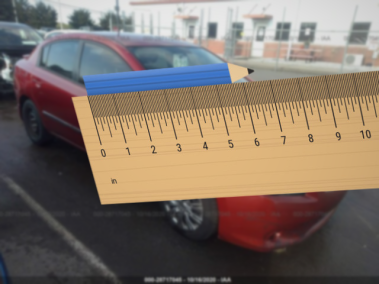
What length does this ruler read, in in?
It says 6.5 in
